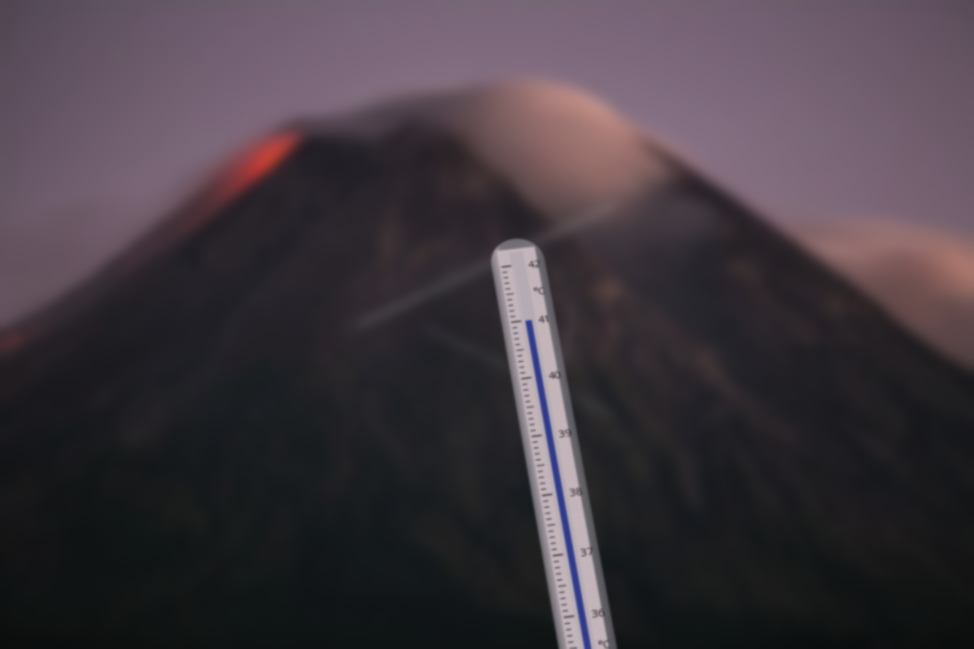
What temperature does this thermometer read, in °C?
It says 41 °C
